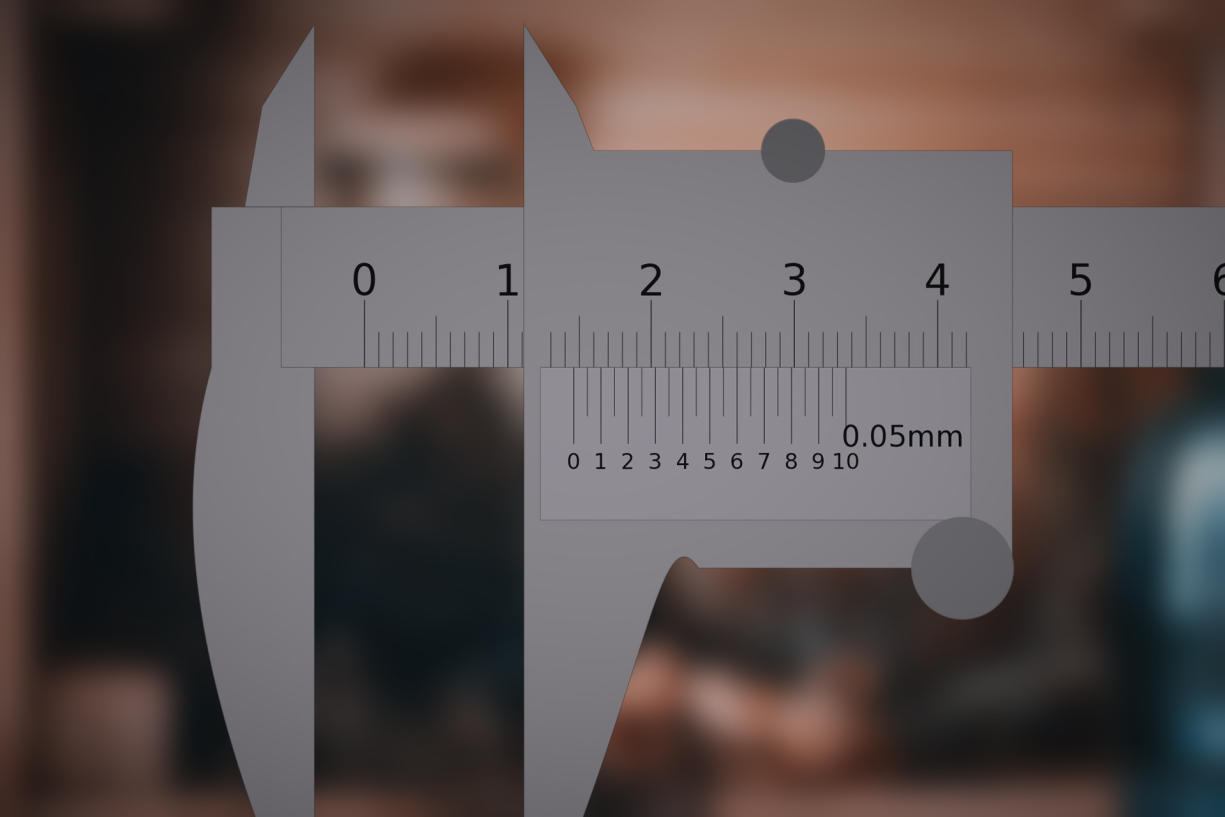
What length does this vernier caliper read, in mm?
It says 14.6 mm
